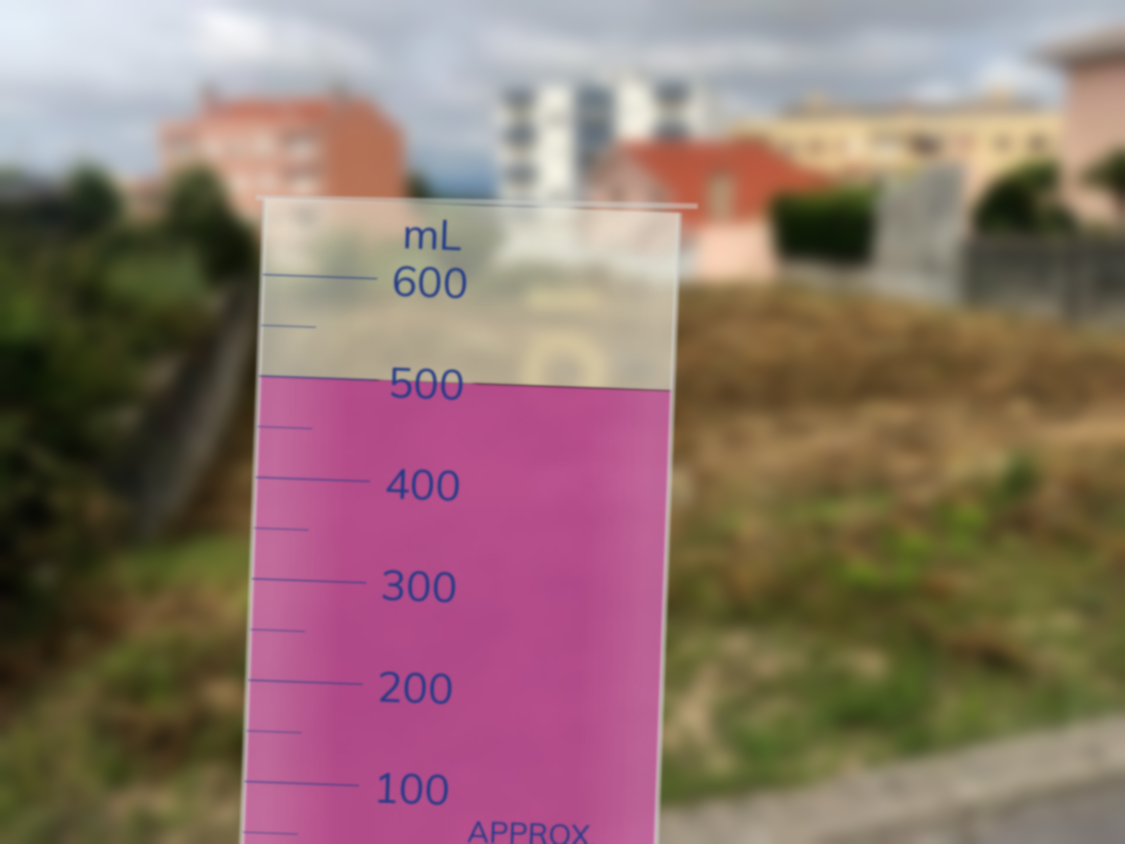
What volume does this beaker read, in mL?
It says 500 mL
